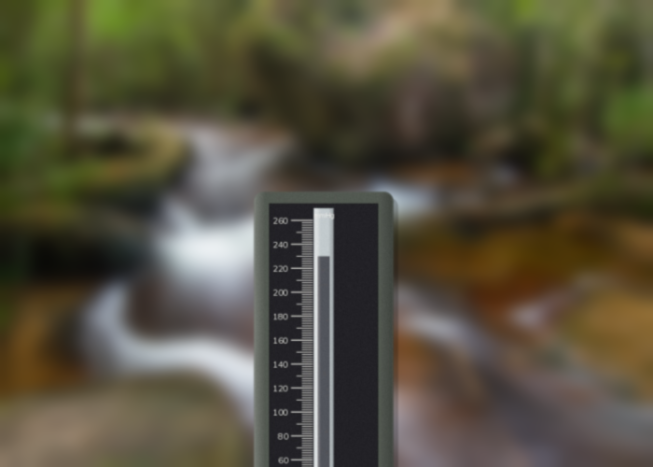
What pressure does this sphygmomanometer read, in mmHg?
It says 230 mmHg
